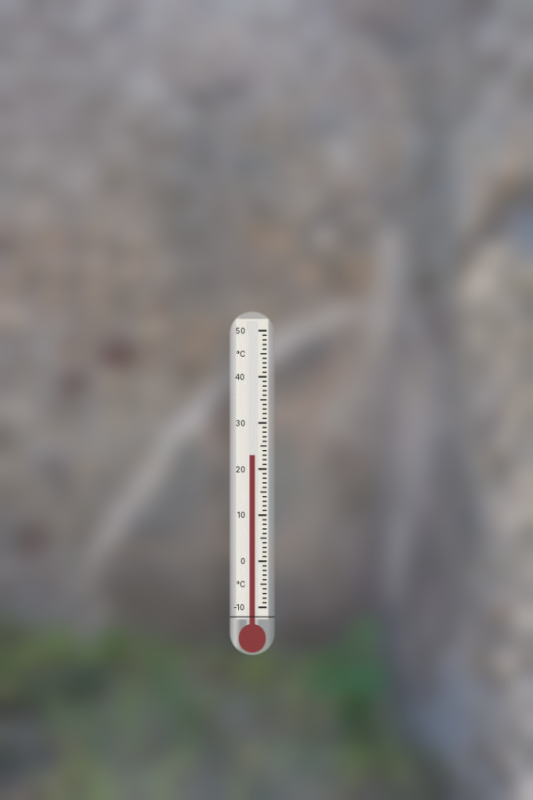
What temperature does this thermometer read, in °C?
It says 23 °C
